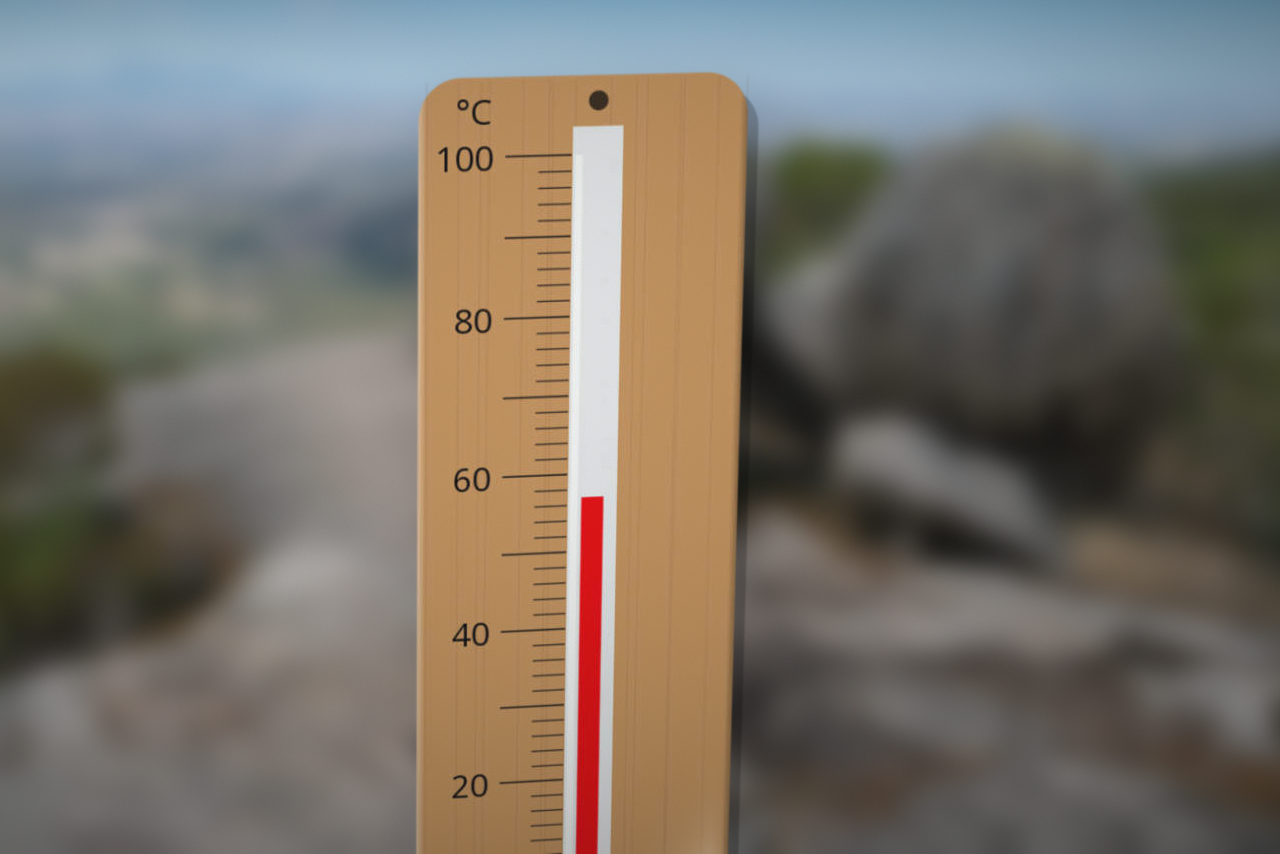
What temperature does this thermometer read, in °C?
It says 57 °C
